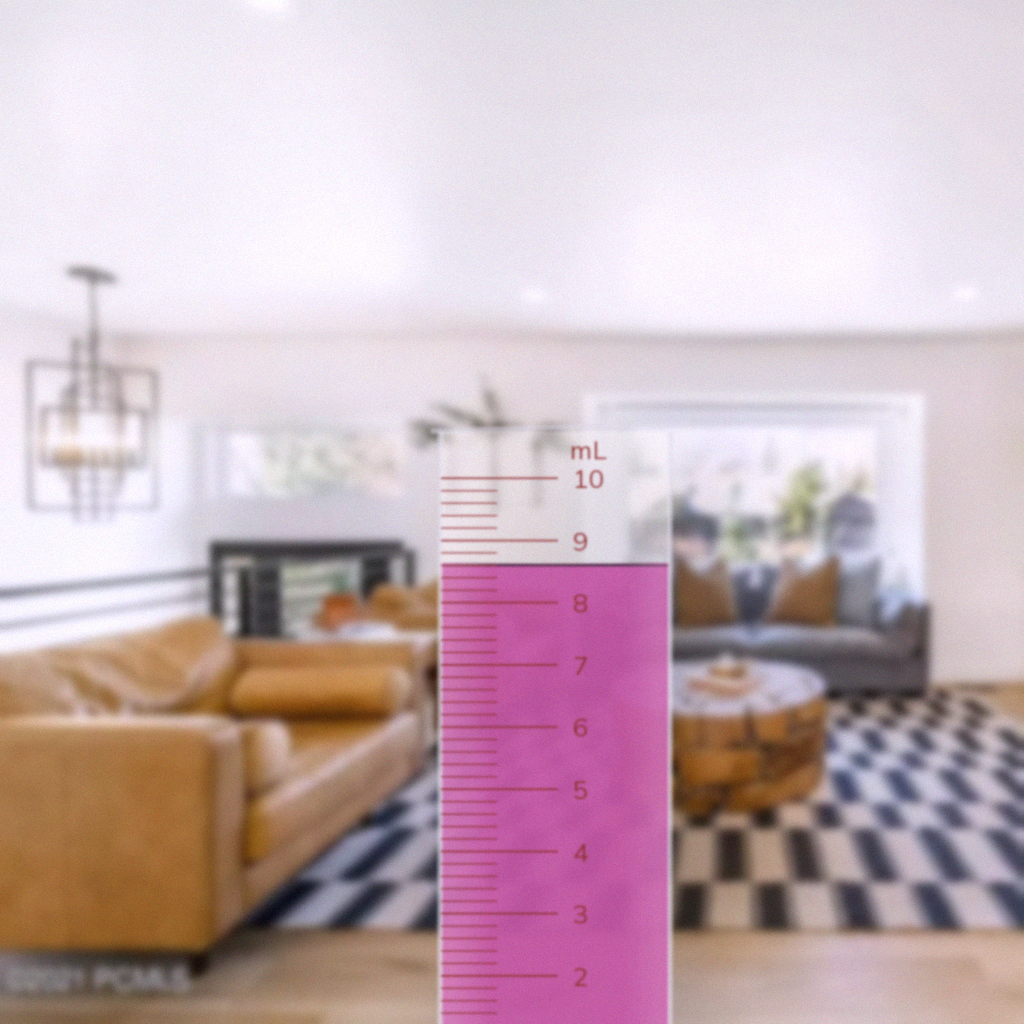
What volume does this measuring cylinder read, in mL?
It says 8.6 mL
